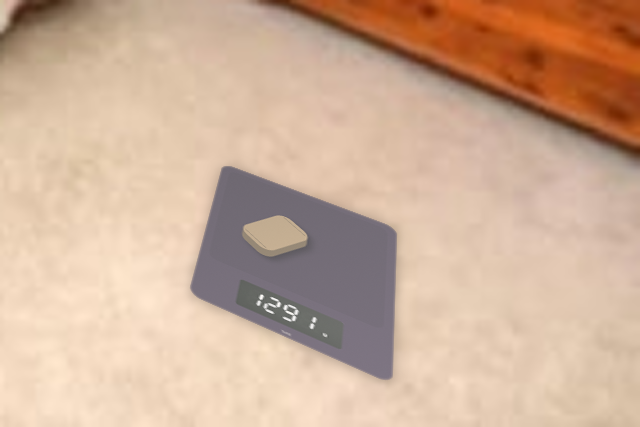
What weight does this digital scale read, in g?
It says 1291 g
